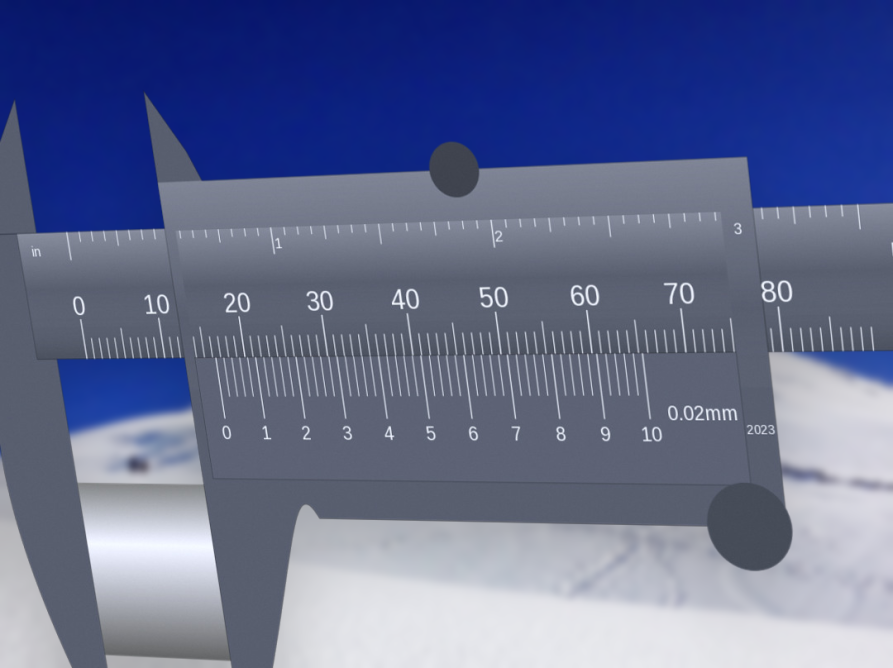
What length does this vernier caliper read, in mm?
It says 16.4 mm
